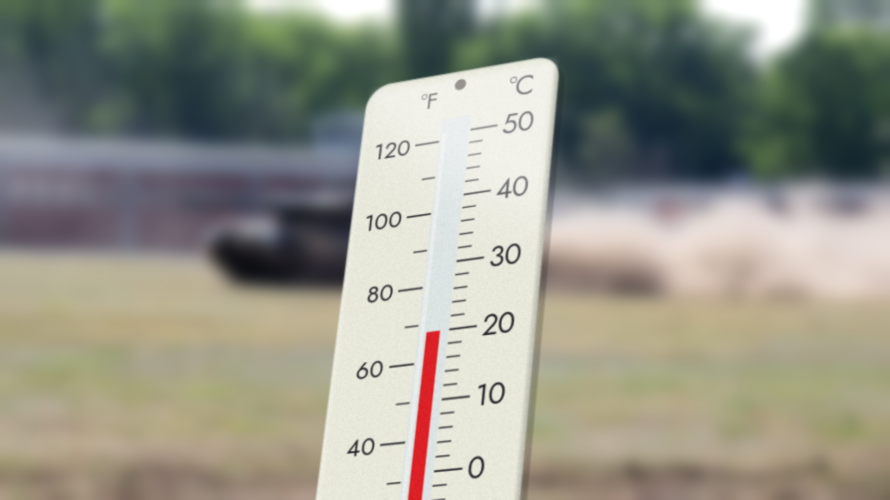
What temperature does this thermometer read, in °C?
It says 20 °C
